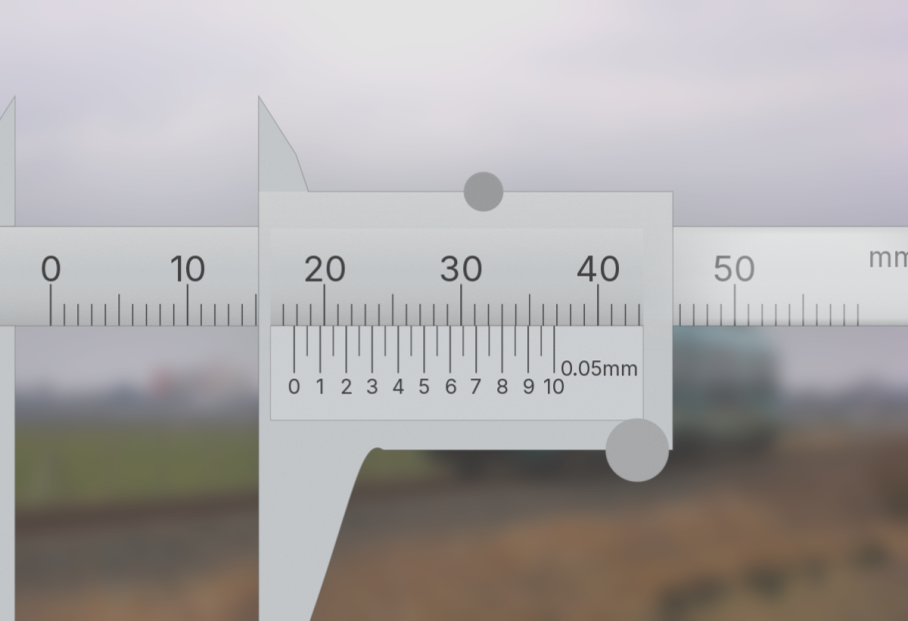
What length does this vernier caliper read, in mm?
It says 17.8 mm
